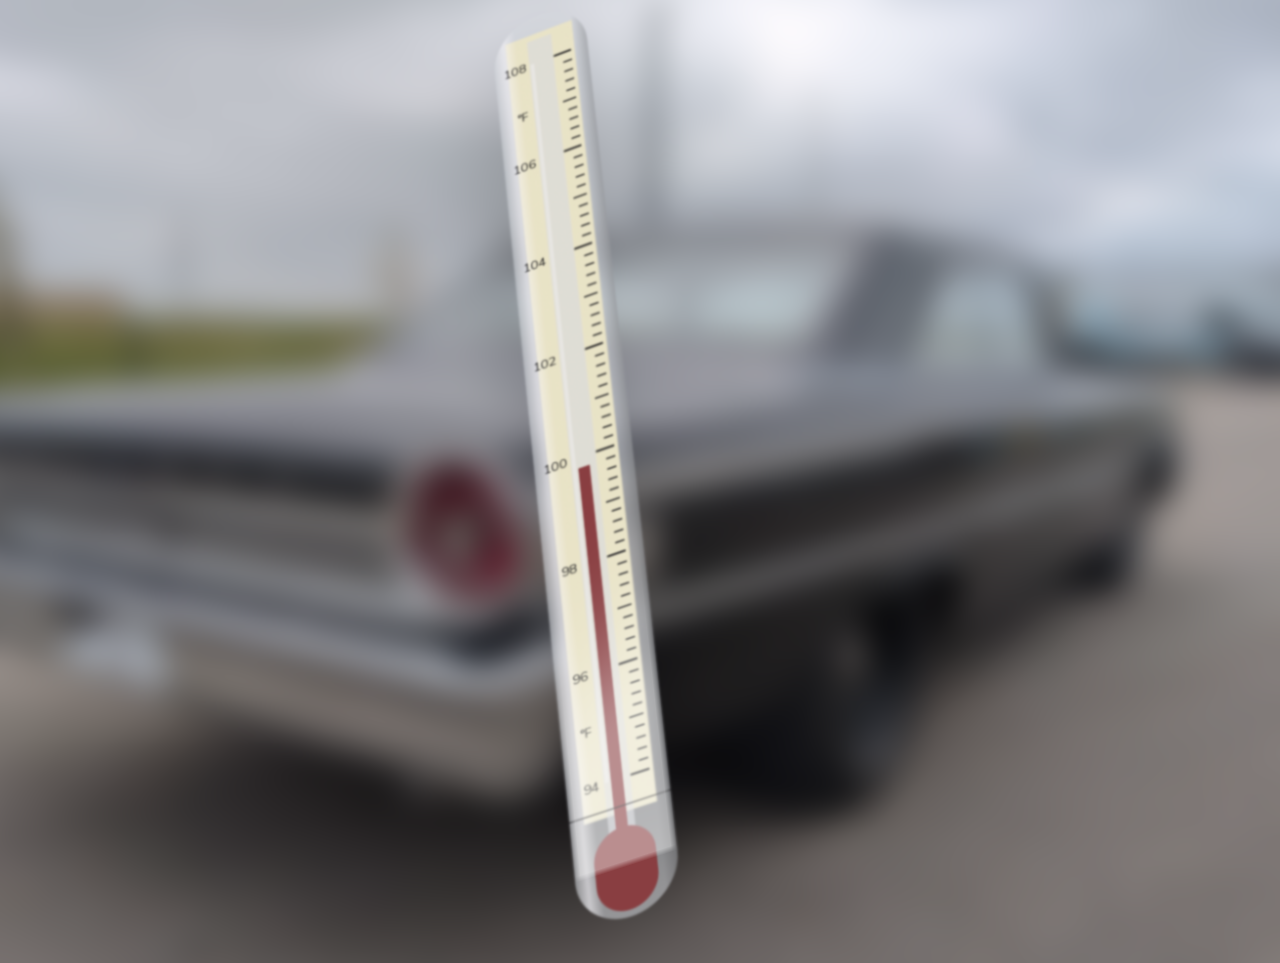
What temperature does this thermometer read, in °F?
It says 99.8 °F
